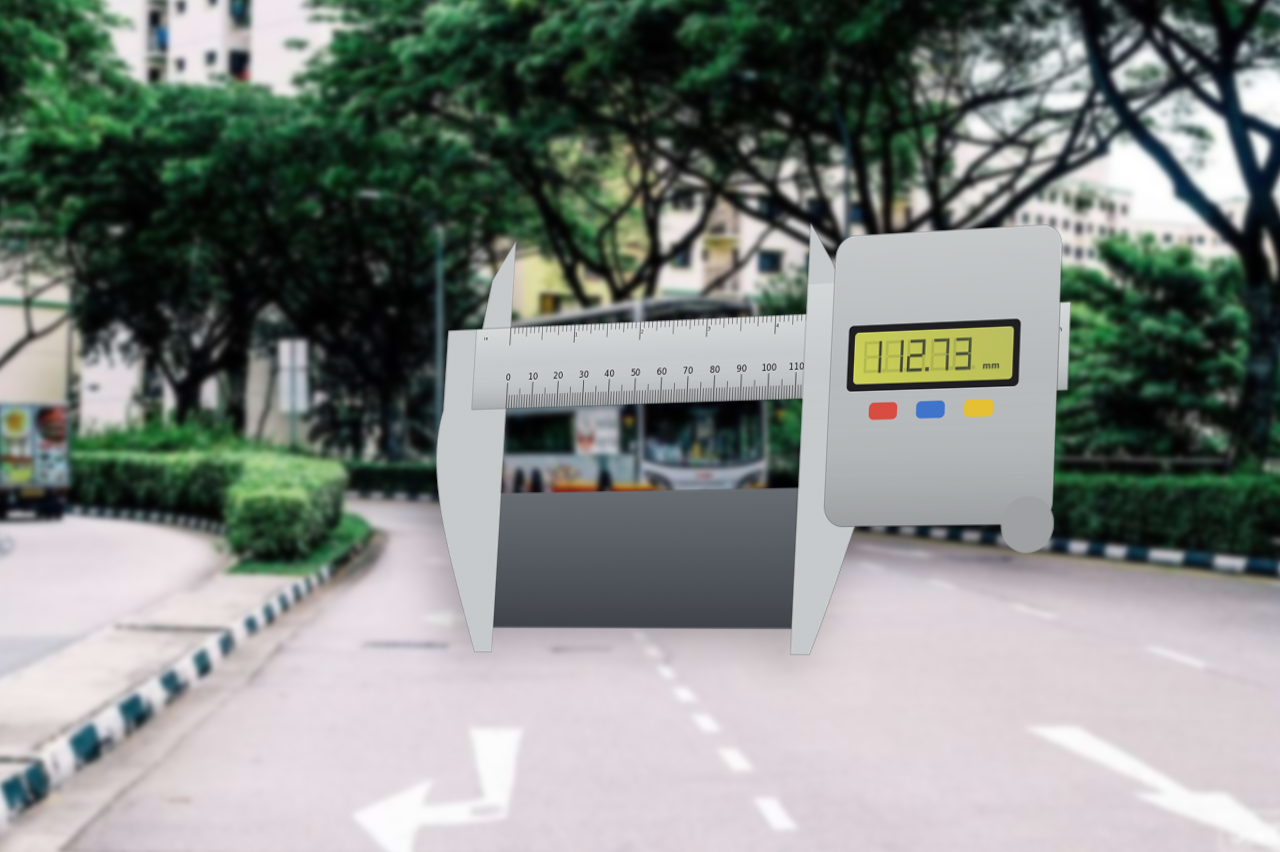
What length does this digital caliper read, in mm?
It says 112.73 mm
